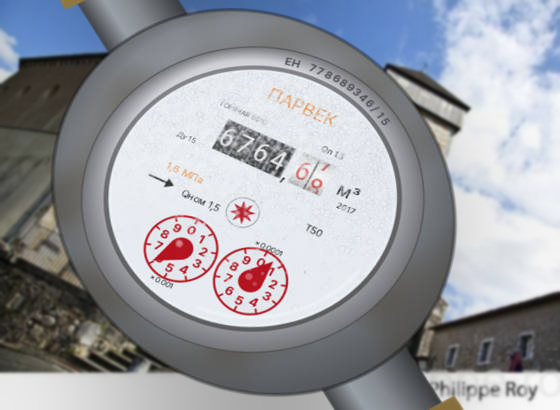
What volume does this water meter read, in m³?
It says 6764.6760 m³
